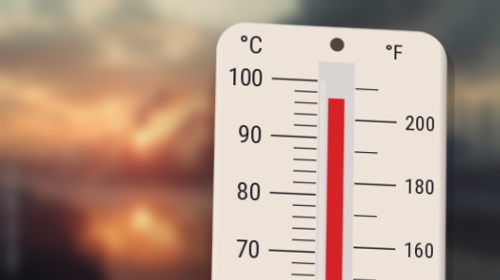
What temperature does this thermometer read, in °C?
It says 97 °C
